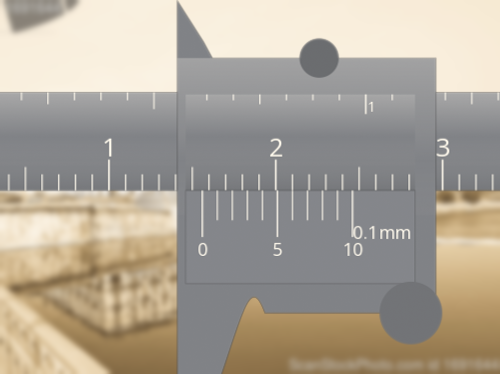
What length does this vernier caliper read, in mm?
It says 15.6 mm
